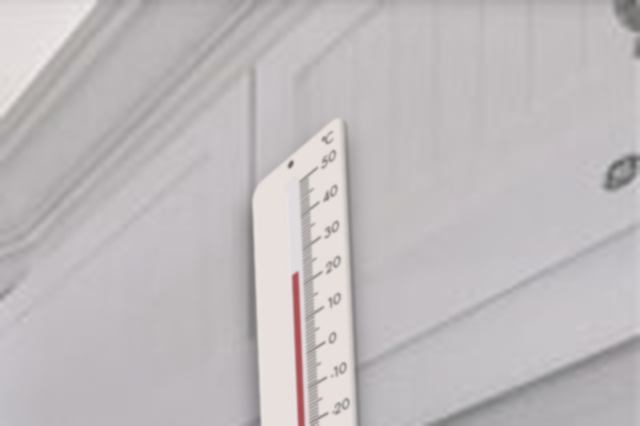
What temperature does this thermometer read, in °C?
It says 25 °C
